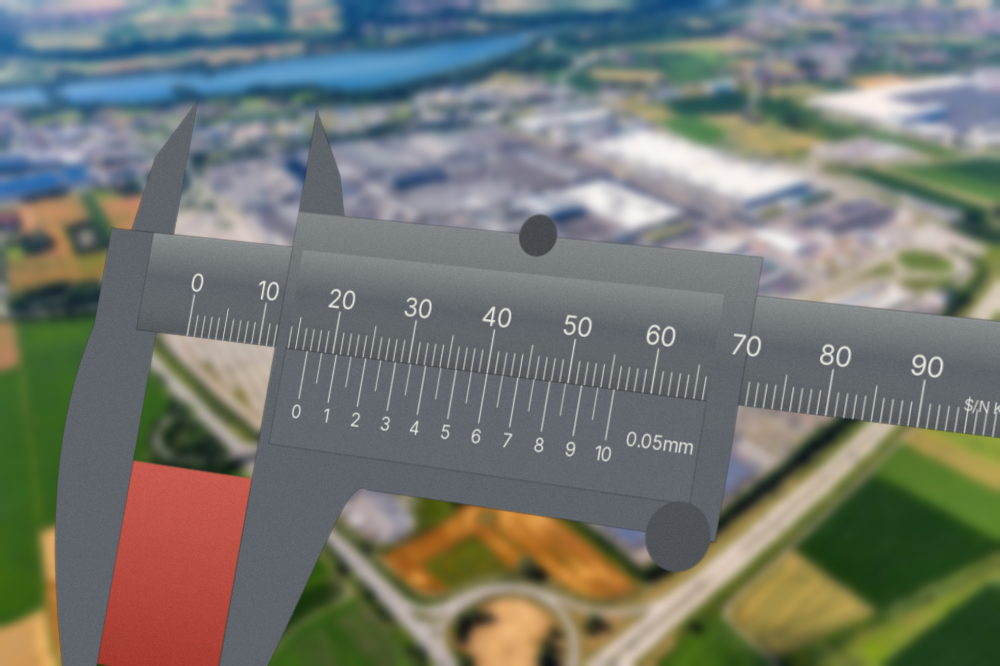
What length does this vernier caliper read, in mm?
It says 16.6 mm
